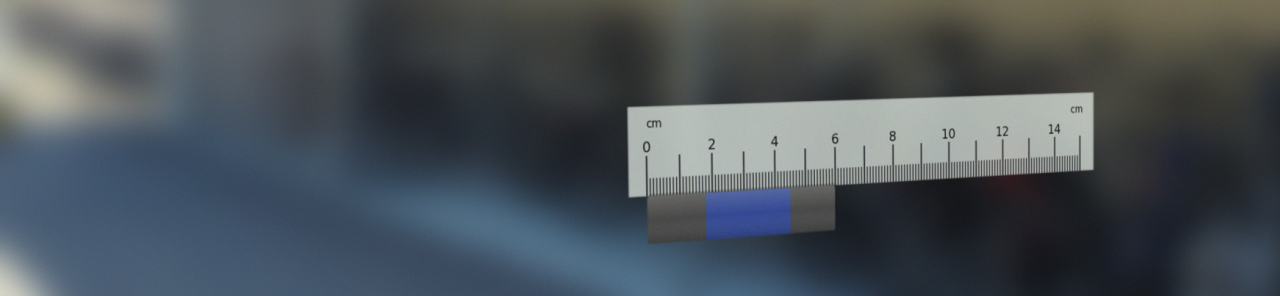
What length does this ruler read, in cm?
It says 6 cm
